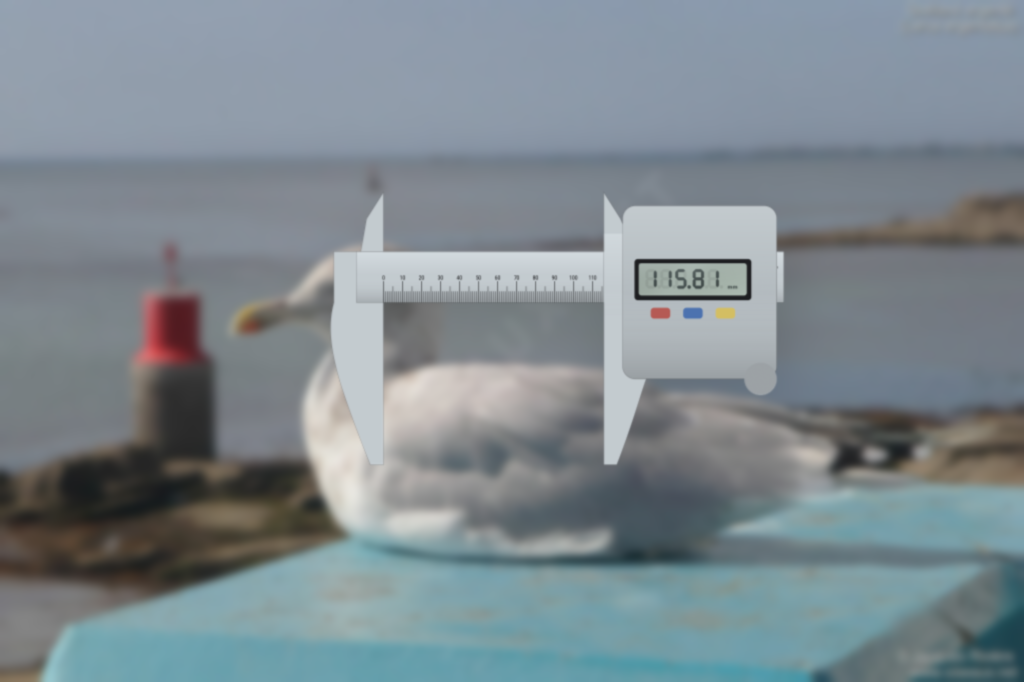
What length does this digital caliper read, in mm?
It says 115.81 mm
